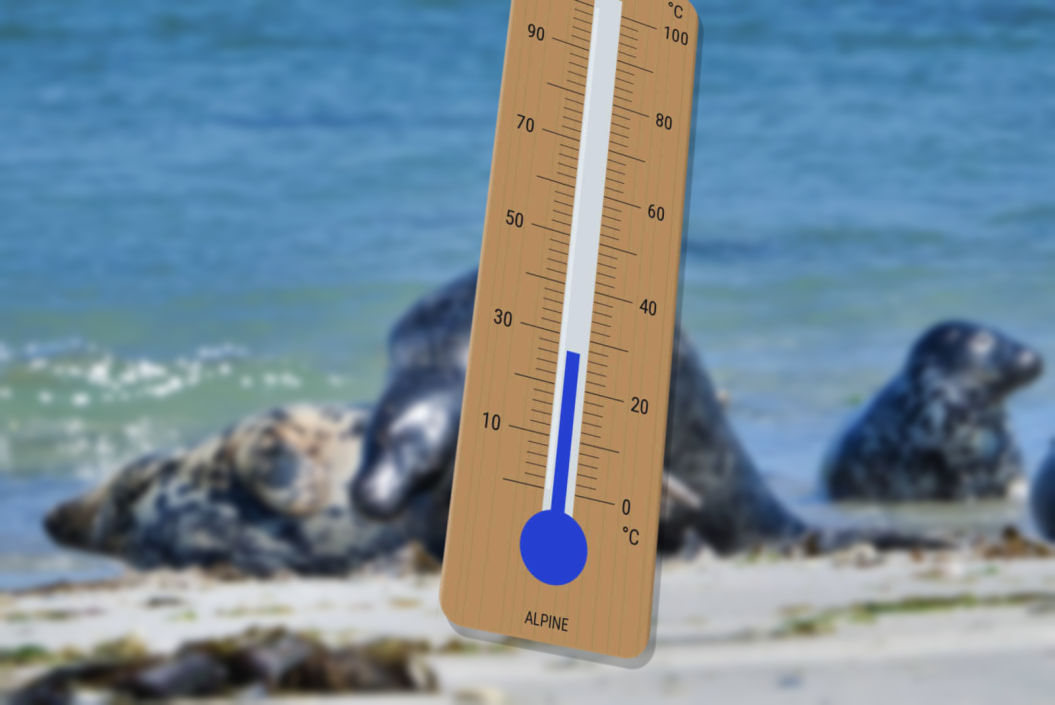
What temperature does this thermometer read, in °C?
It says 27 °C
